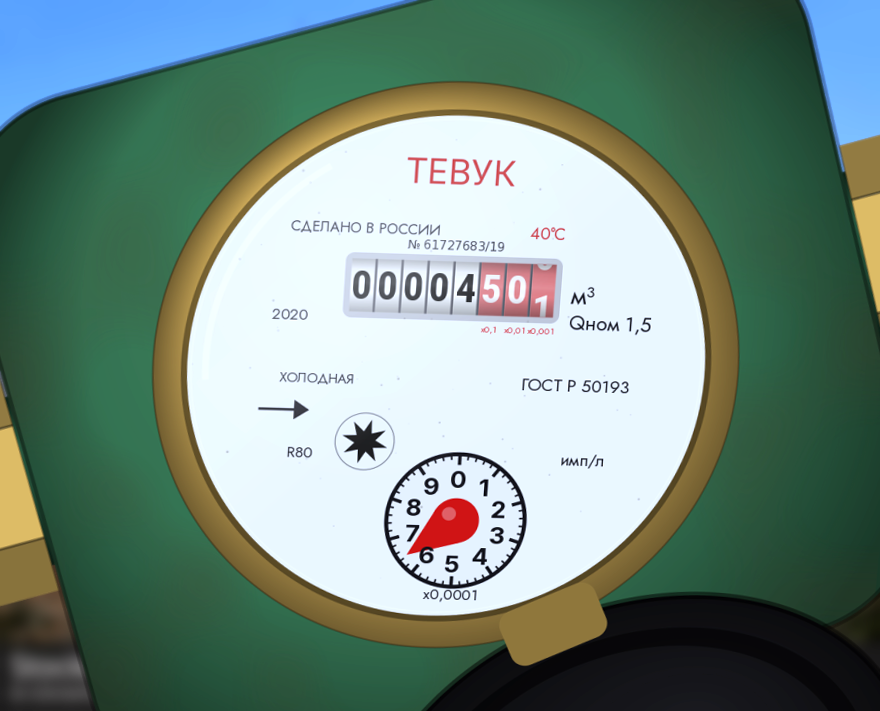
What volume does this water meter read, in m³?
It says 4.5006 m³
